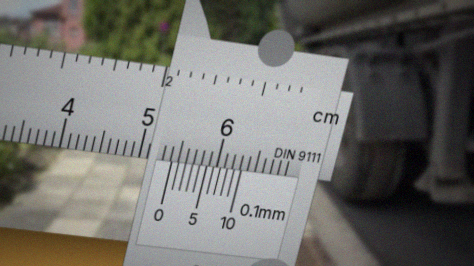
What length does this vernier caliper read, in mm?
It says 54.2 mm
